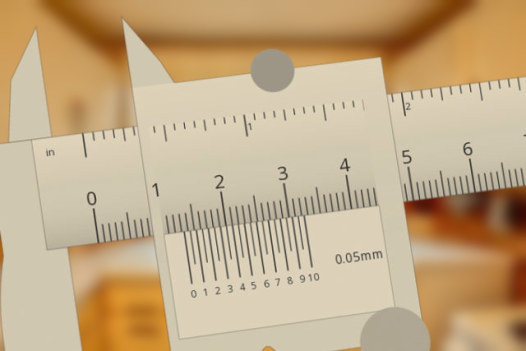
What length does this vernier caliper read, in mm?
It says 13.4 mm
